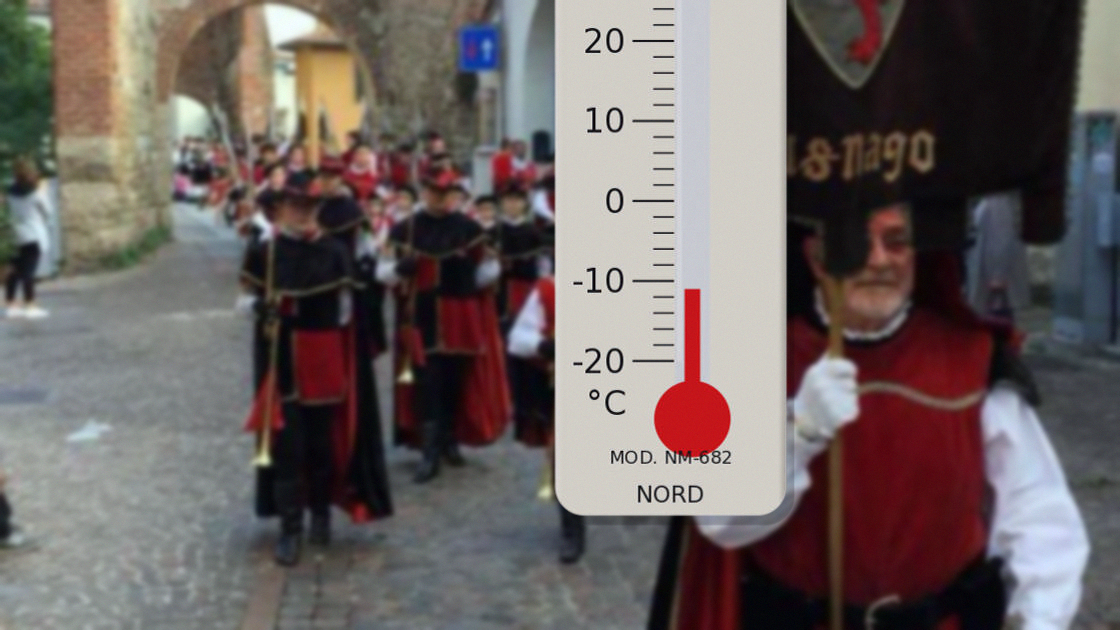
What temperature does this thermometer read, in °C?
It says -11 °C
